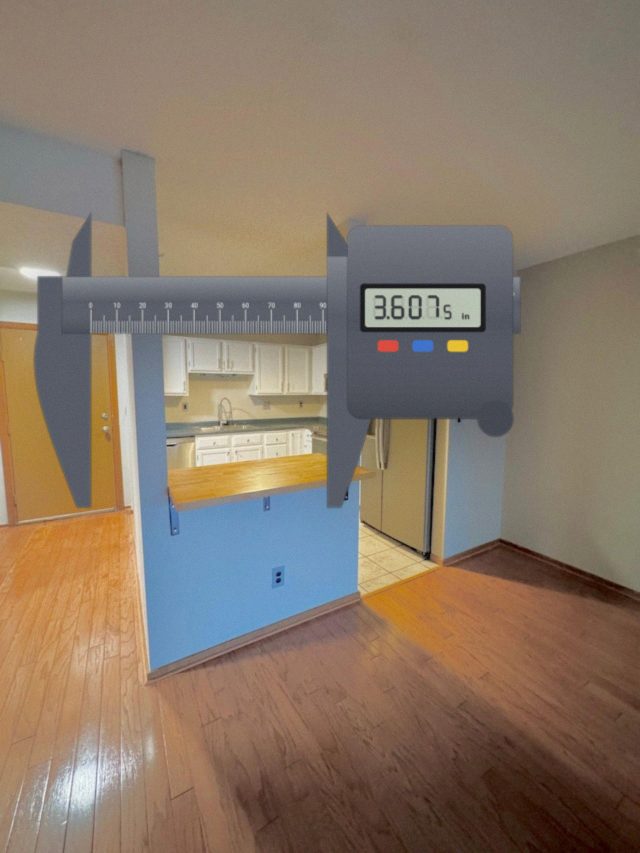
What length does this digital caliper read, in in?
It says 3.6075 in
